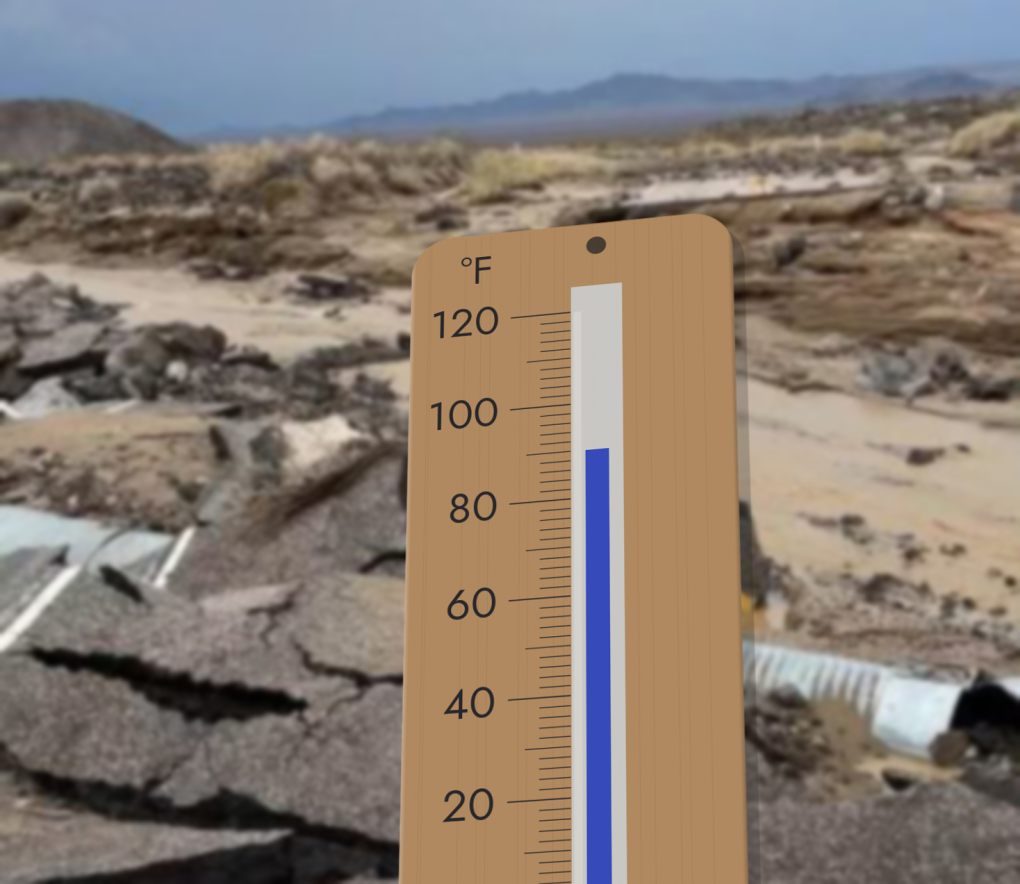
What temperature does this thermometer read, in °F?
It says 90 °F
